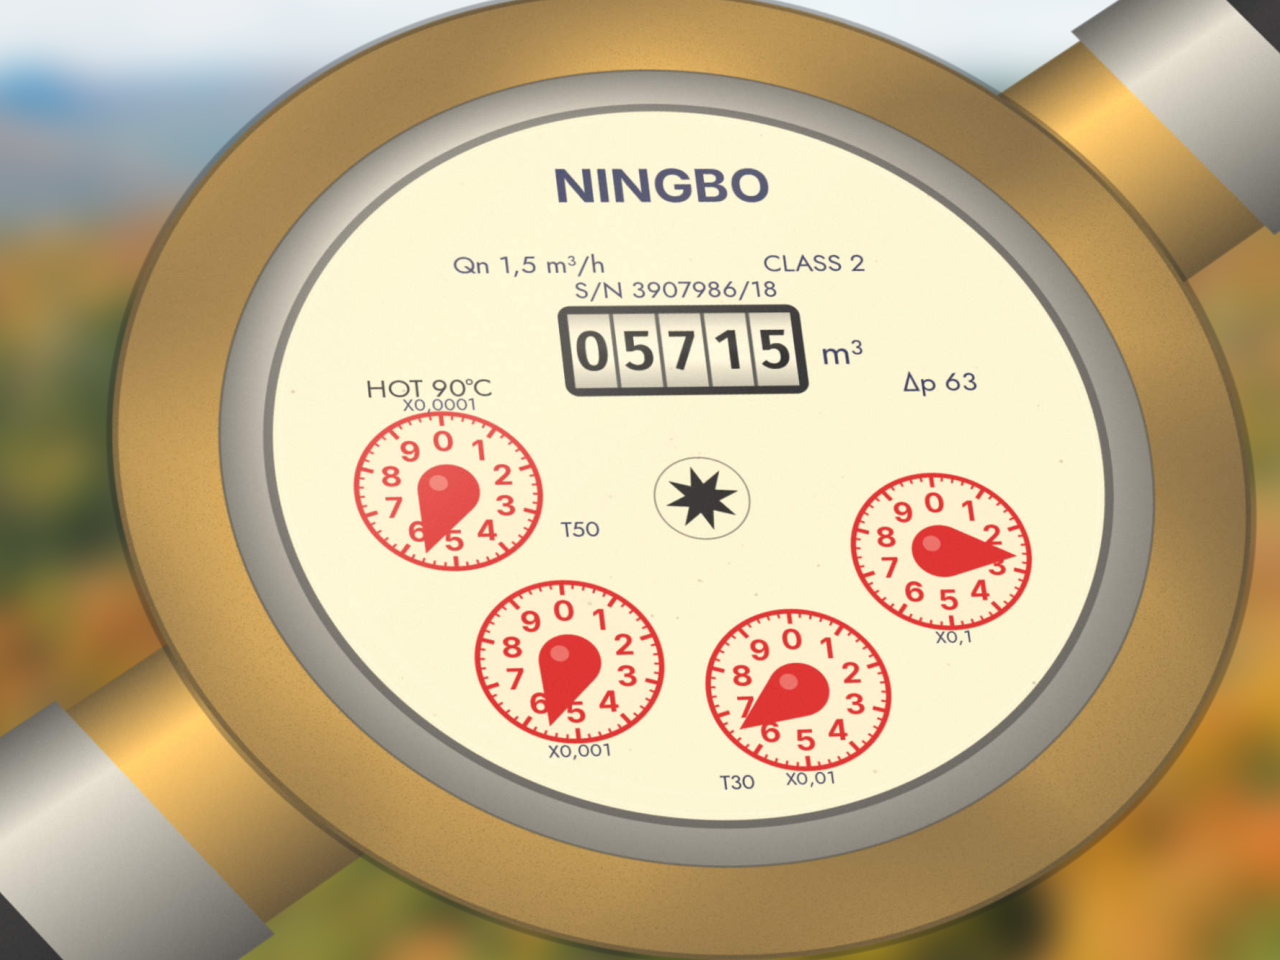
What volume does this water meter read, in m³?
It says 5715.2655 m³
